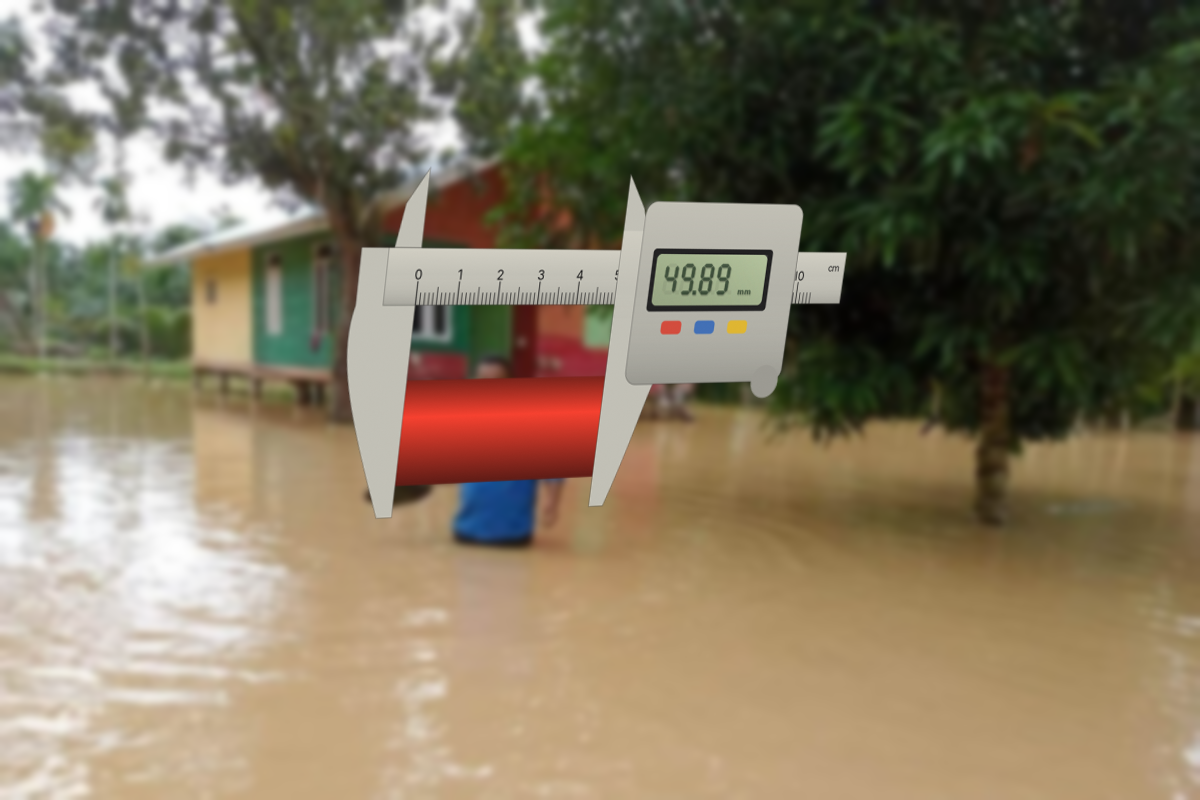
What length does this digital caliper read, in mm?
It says 49.89 mm
